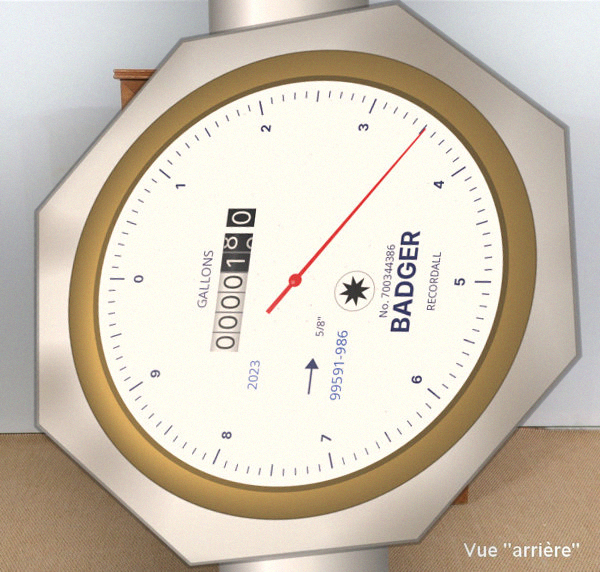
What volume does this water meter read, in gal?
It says 183.5 gal
